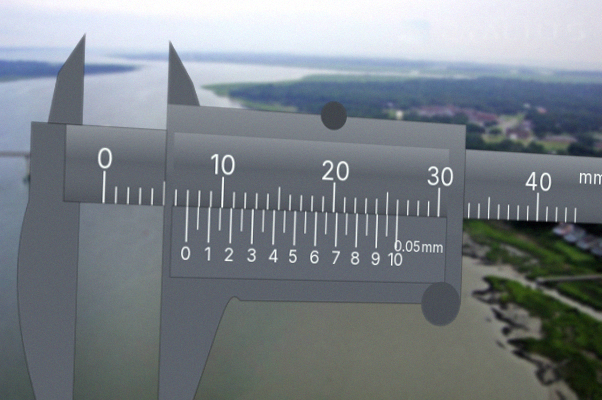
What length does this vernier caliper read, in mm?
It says 7.0 mm
